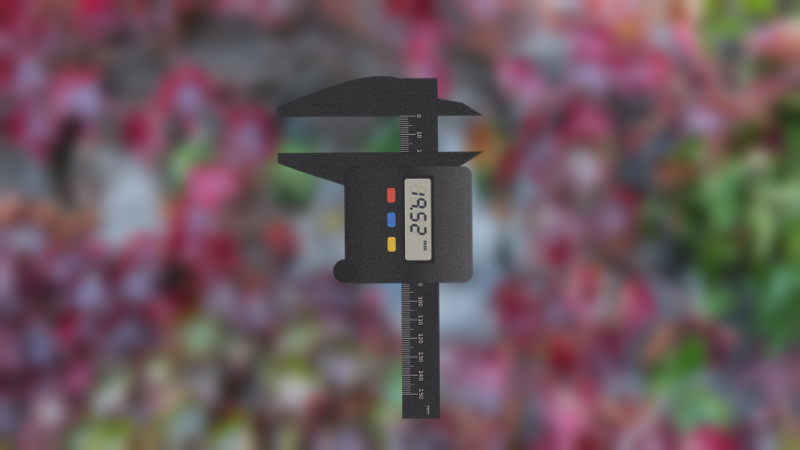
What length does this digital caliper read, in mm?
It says 19.52 mm
